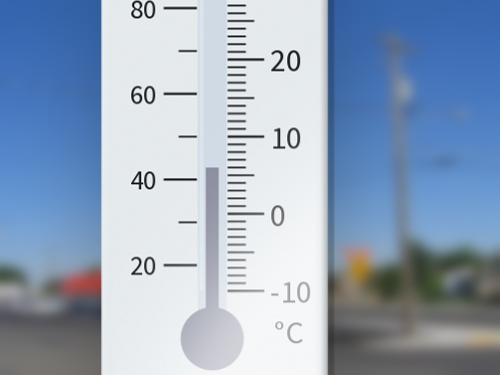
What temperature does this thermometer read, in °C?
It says 6 °C
